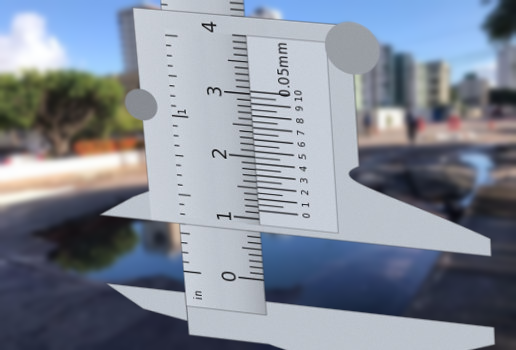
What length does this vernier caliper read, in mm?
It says 11.4 mm
